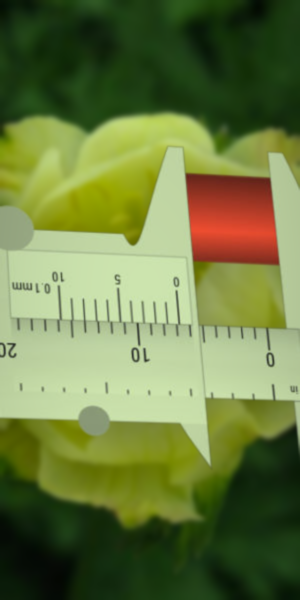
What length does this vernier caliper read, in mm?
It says 6.8 mm
